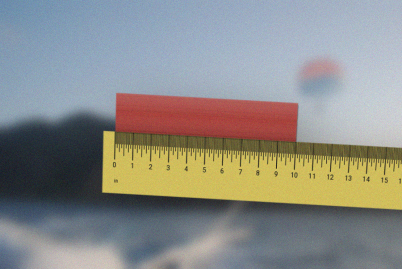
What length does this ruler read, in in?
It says 10 in
